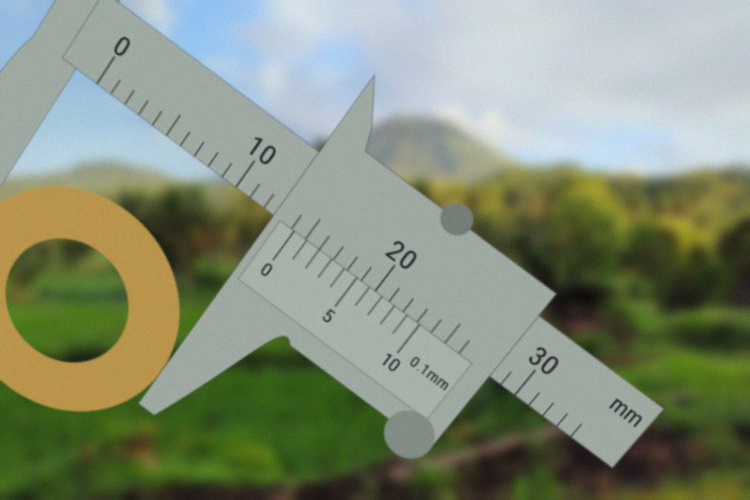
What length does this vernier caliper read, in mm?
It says 14.2 mm
